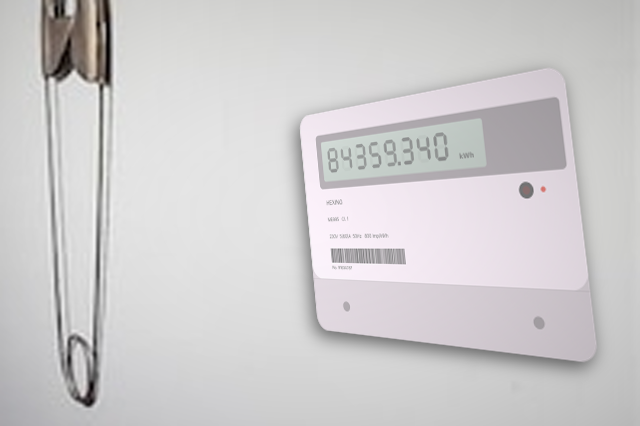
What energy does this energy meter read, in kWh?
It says 84359.340 kWh
